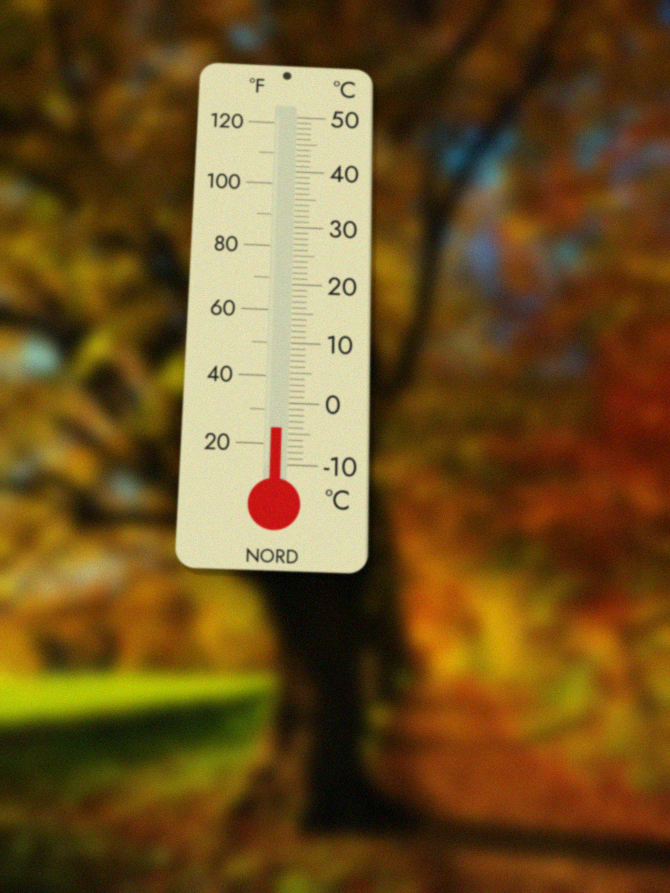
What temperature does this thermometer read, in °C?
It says -4 °C
